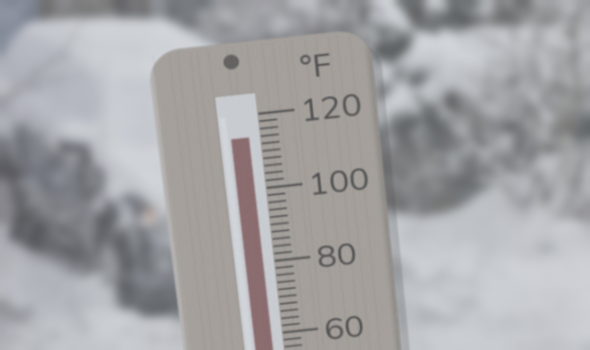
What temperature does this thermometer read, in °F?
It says 114 °F
